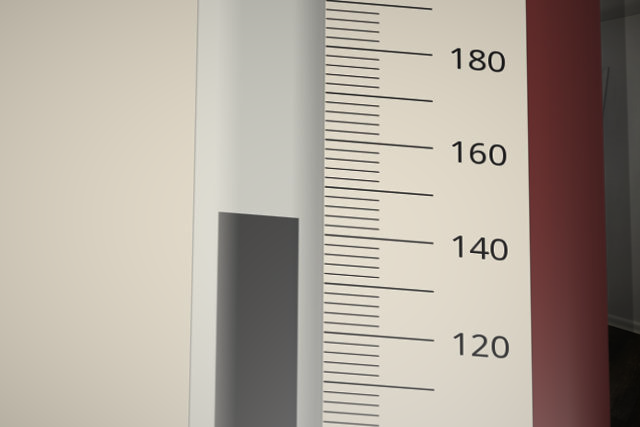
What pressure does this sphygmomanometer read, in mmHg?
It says 143 mmHg
